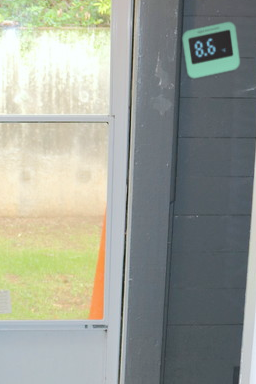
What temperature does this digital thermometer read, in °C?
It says 8.6 °C
